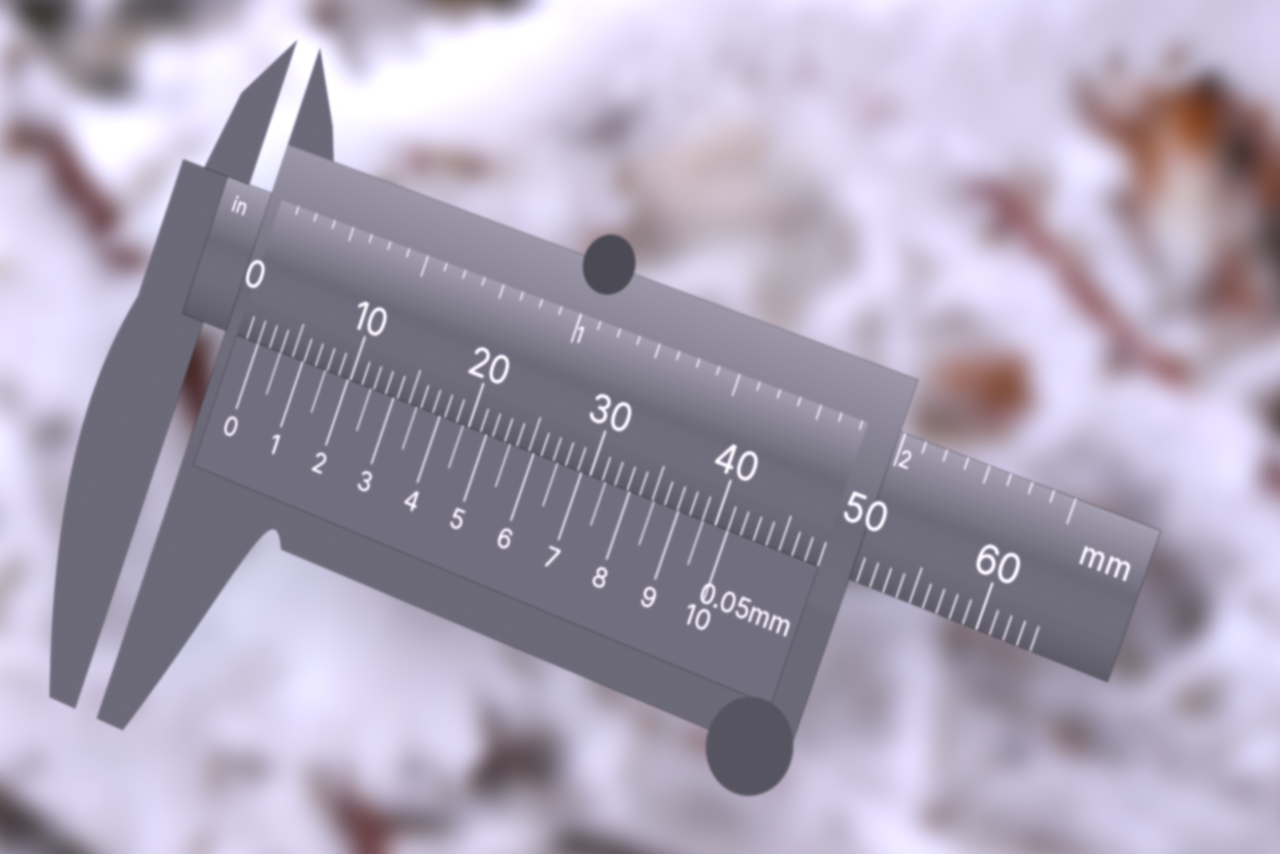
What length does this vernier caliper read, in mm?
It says 2.0 mm
